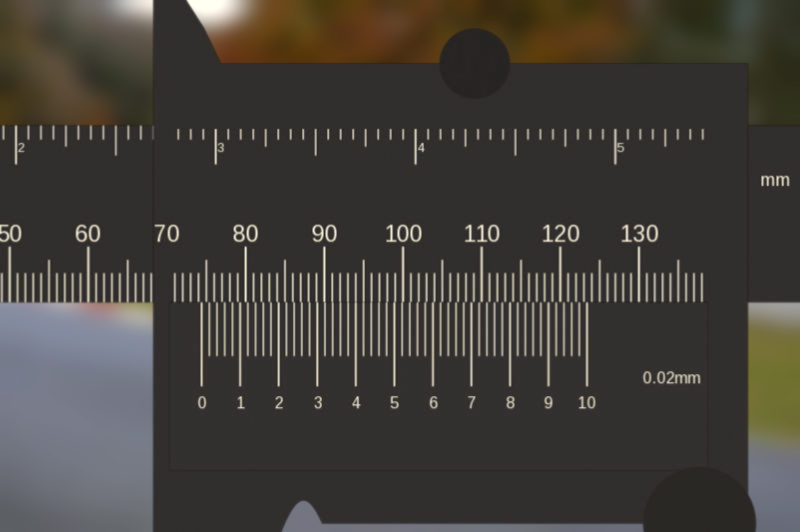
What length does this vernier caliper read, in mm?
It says 74.4 mm
